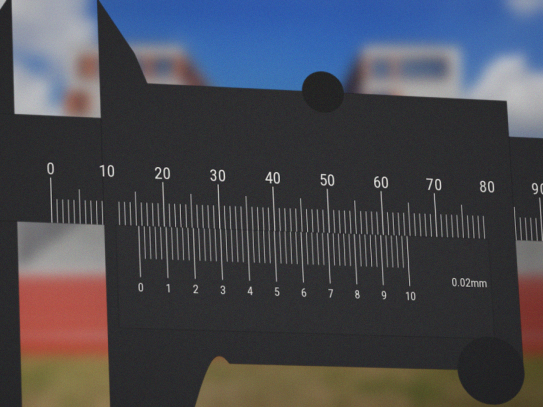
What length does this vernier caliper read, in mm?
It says 15.4 mm
